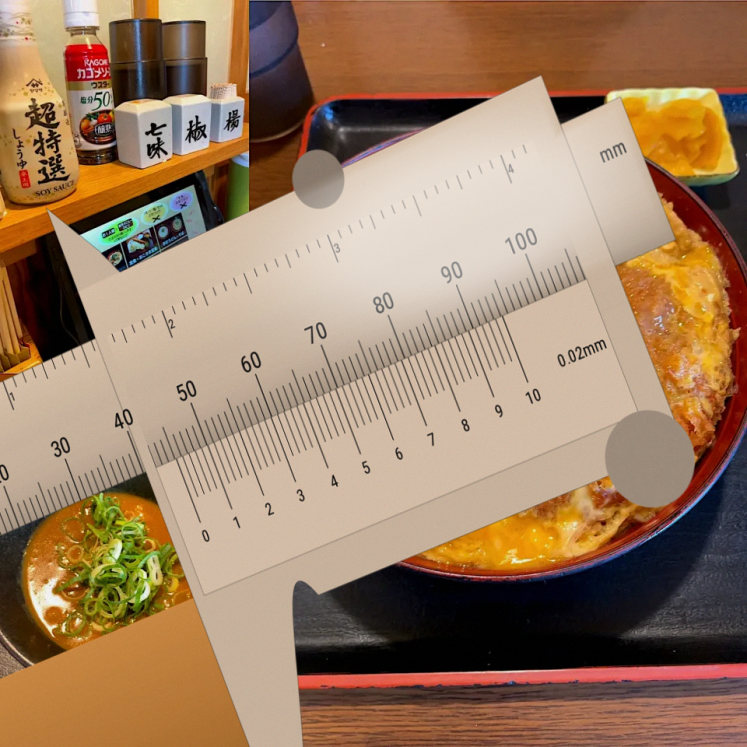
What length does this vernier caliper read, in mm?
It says 45.2 mm
